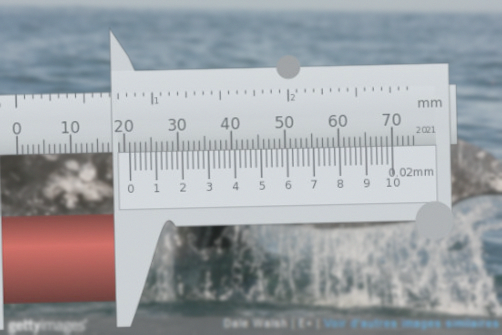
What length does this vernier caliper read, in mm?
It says 21.0 mm
